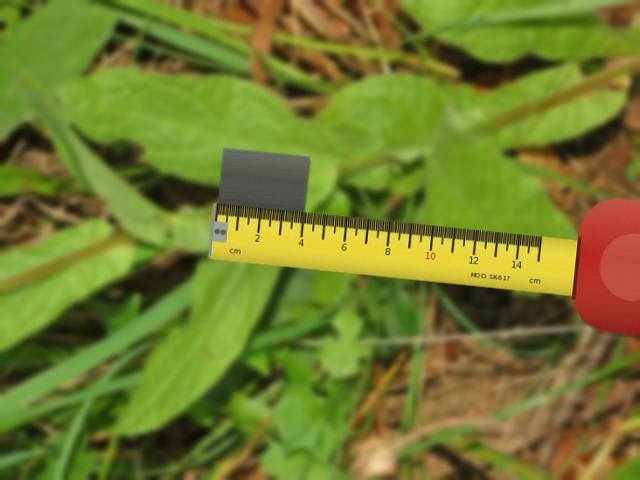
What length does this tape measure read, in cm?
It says 4 cm
